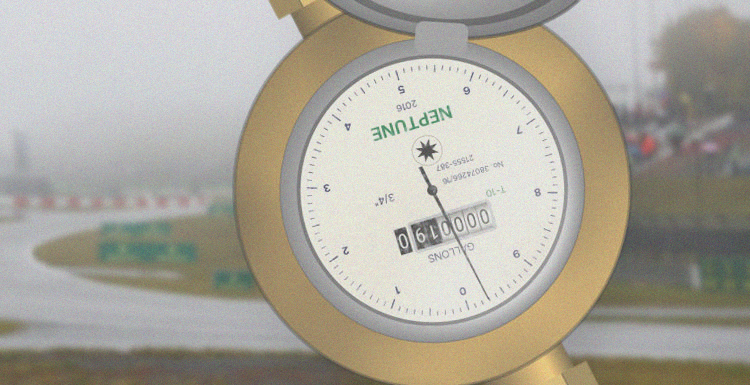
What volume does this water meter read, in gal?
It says 189.7 gal
